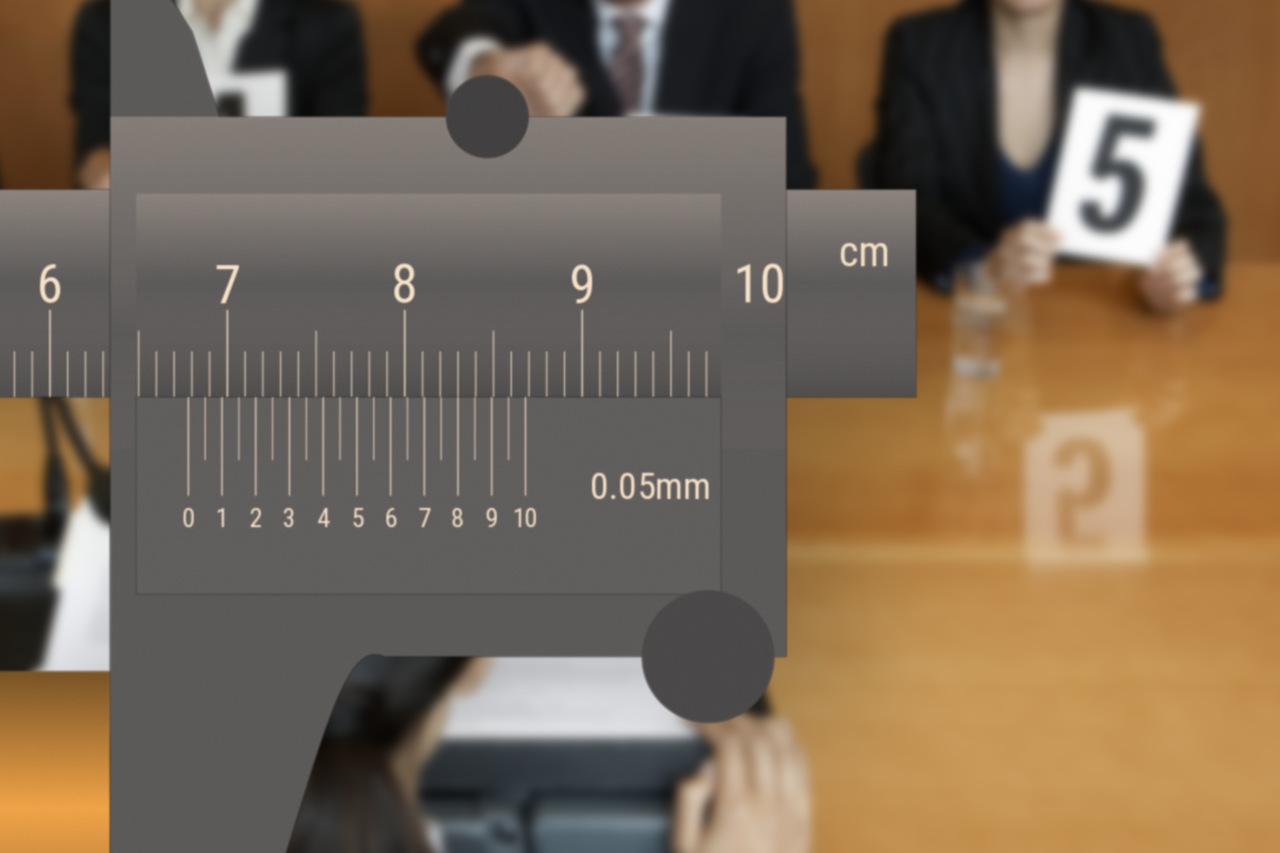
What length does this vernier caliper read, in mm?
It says 67.8 mm
